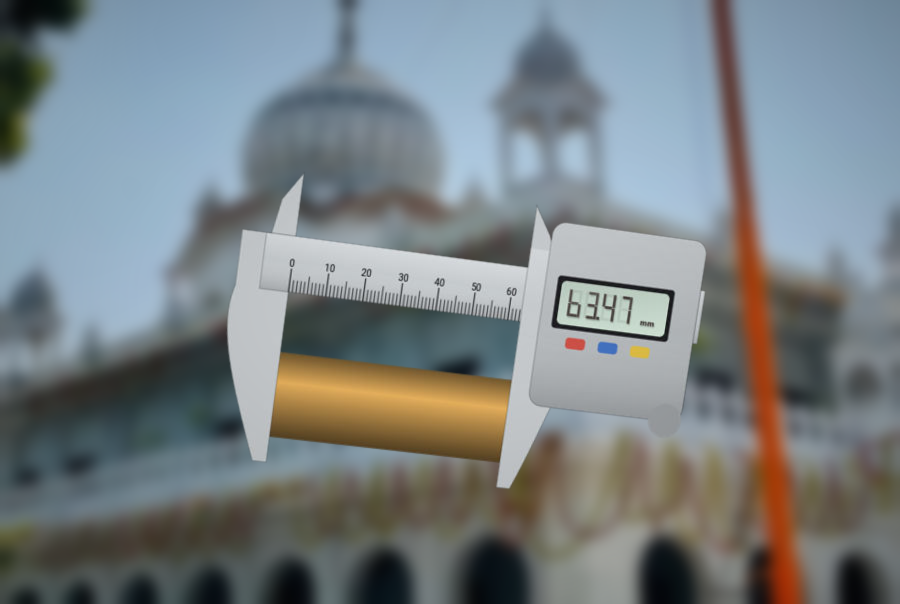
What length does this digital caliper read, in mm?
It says 63.47 mm
